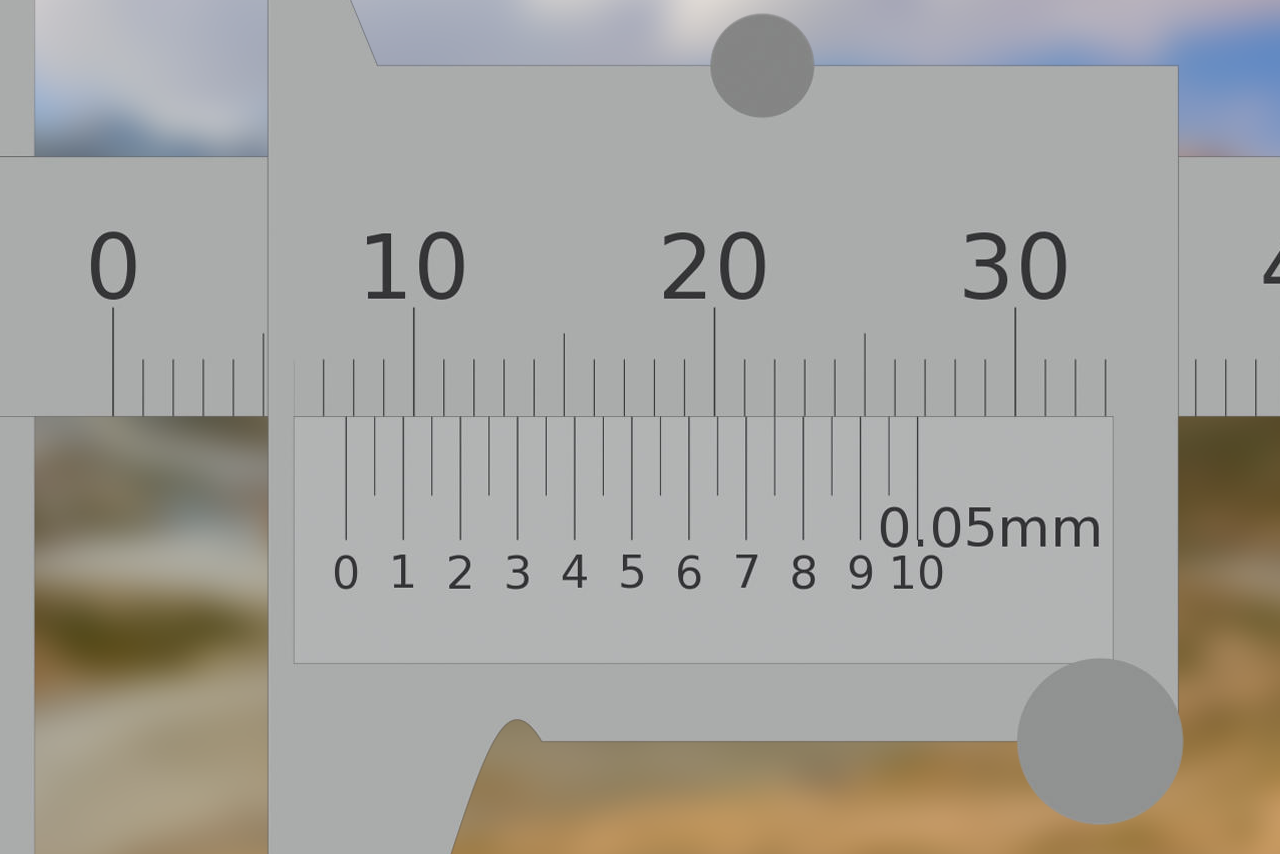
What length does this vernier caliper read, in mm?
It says 7.75 mm
